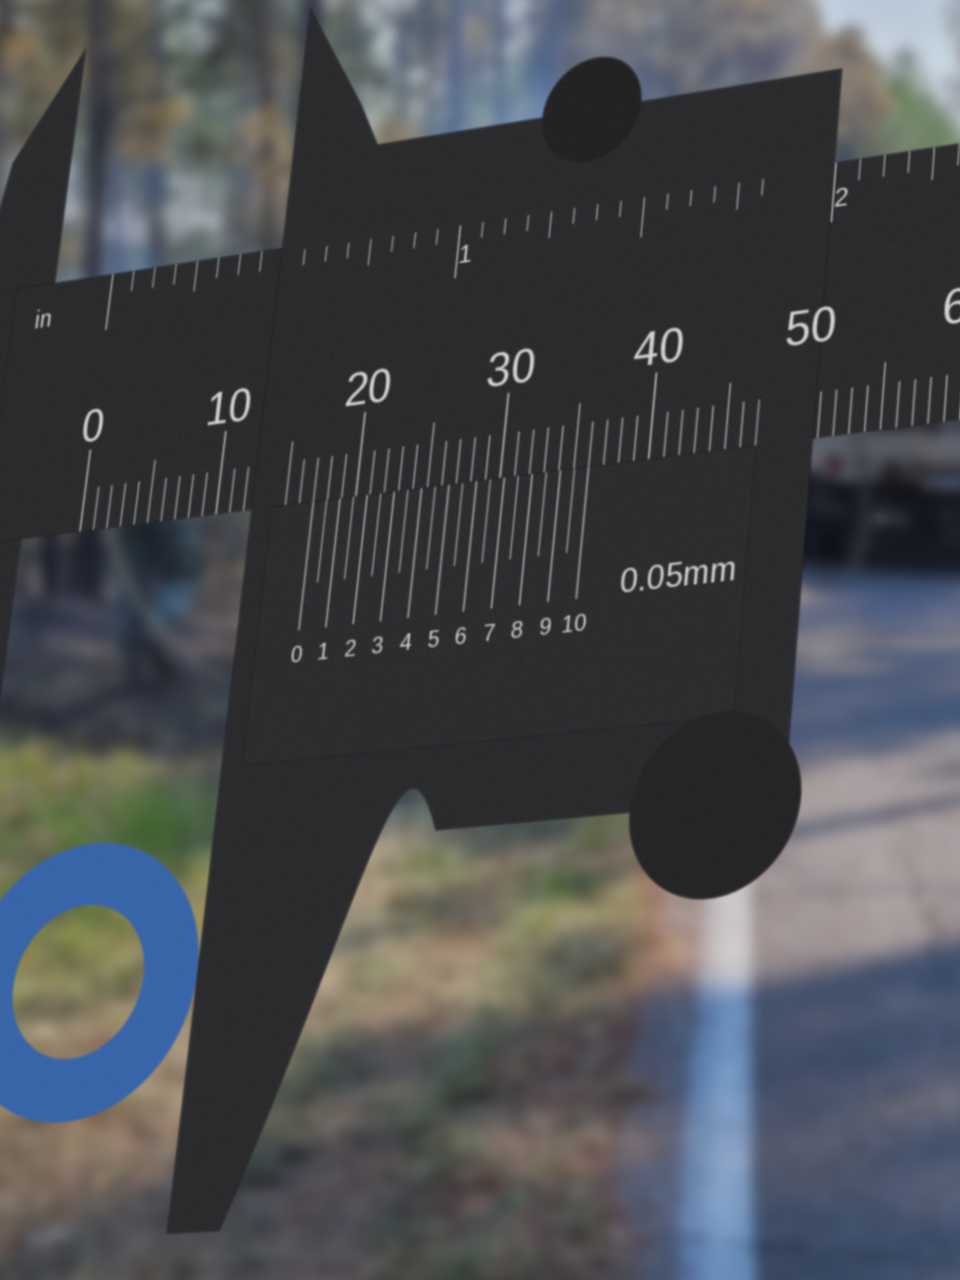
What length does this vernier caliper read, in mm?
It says 17.0 mm
